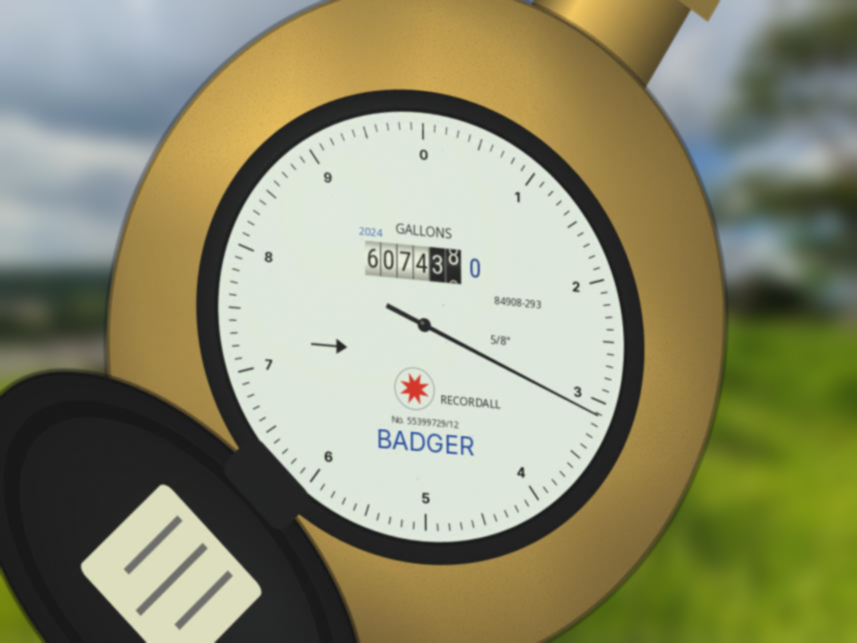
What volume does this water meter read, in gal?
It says 6074383.1 gal
